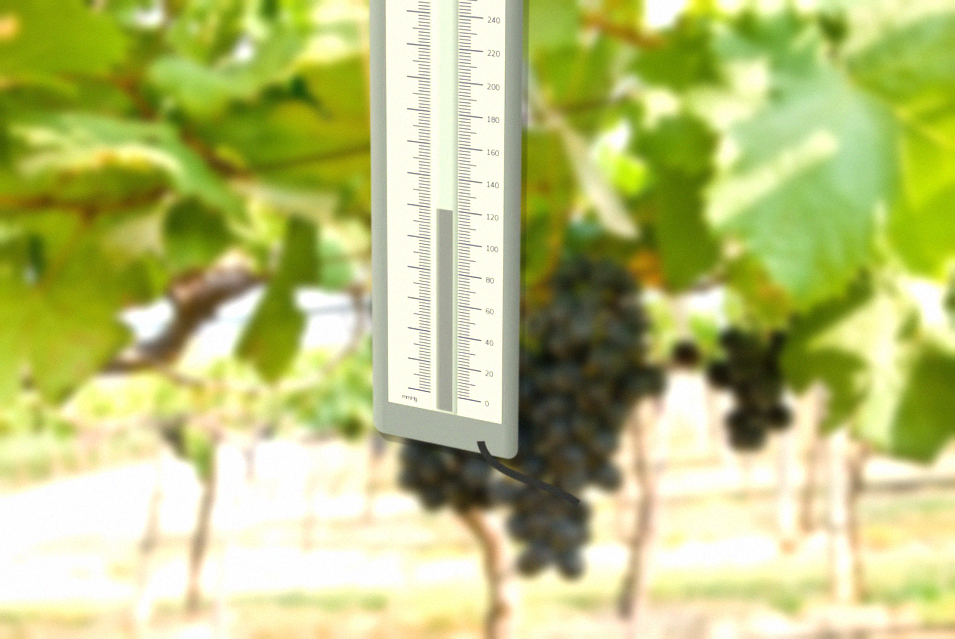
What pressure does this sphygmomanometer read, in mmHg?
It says 120 mmHg
